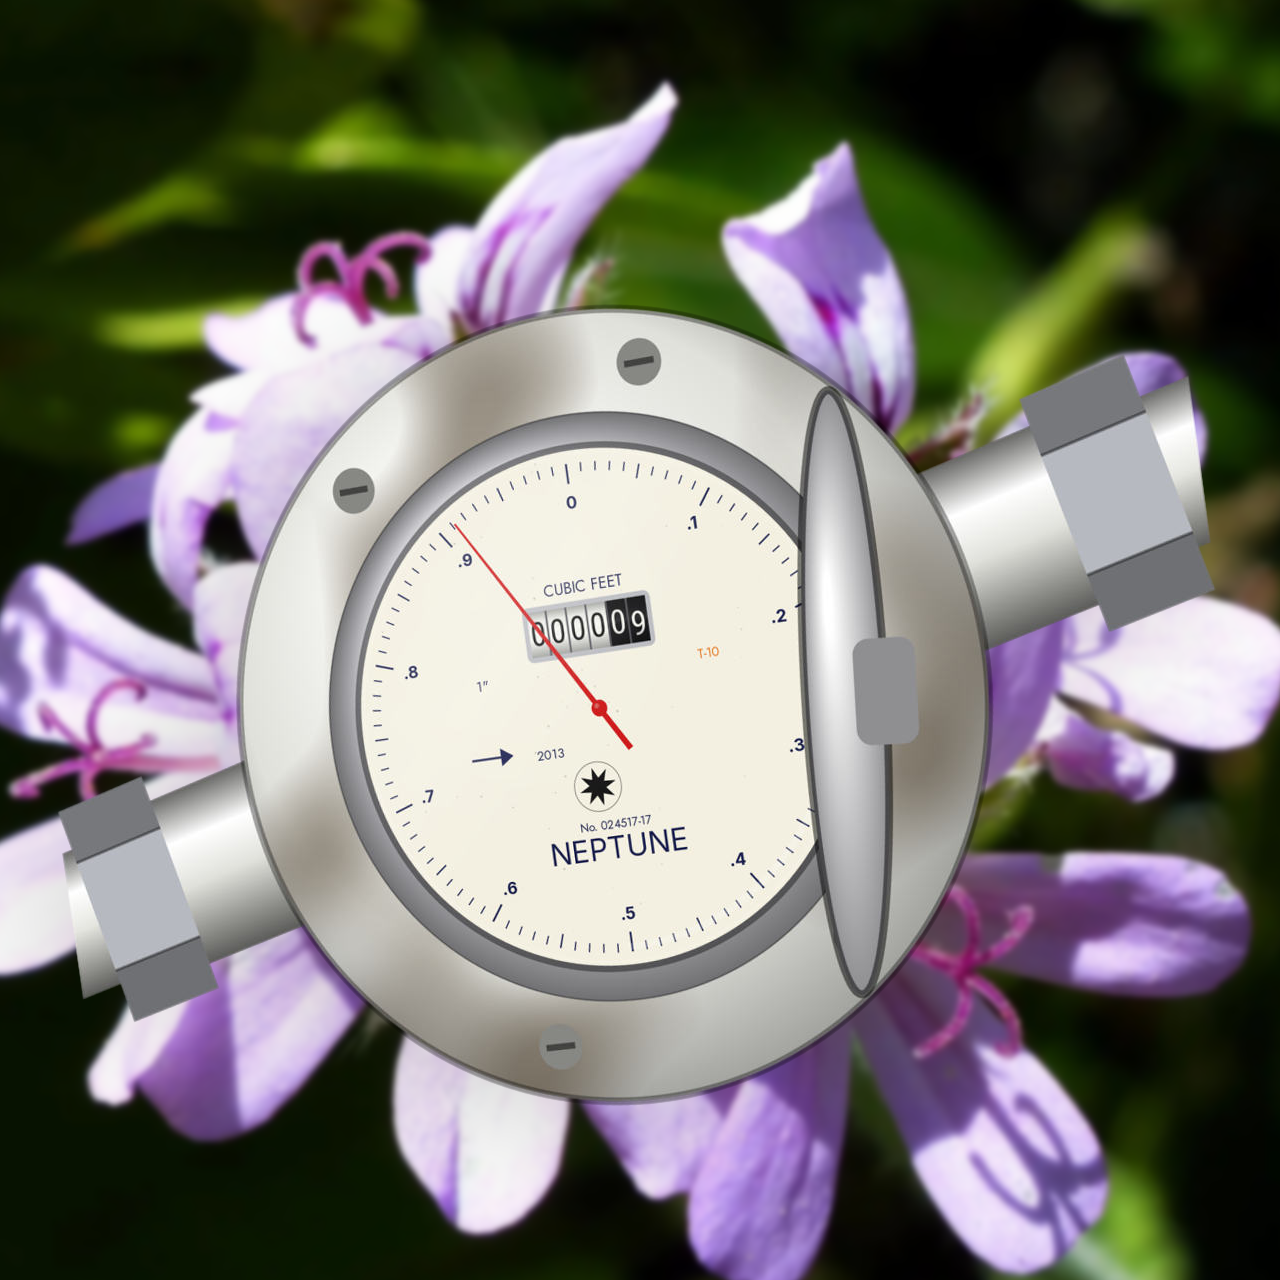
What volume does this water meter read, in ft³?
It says 8.91 ft³
